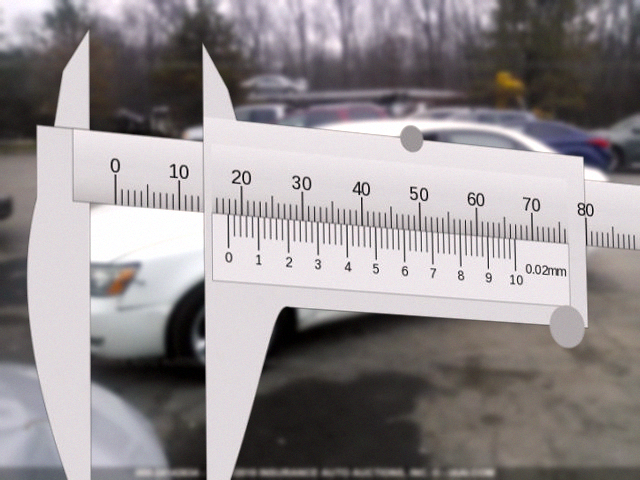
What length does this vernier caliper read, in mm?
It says 17.8 mm
